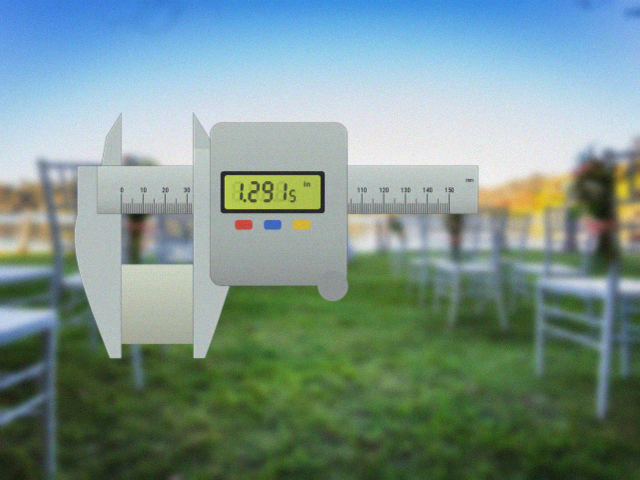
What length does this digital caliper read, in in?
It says 1.2915 in
